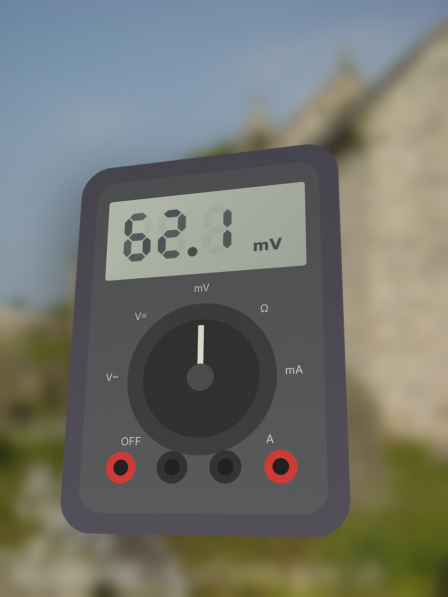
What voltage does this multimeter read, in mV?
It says 62.1 mV
